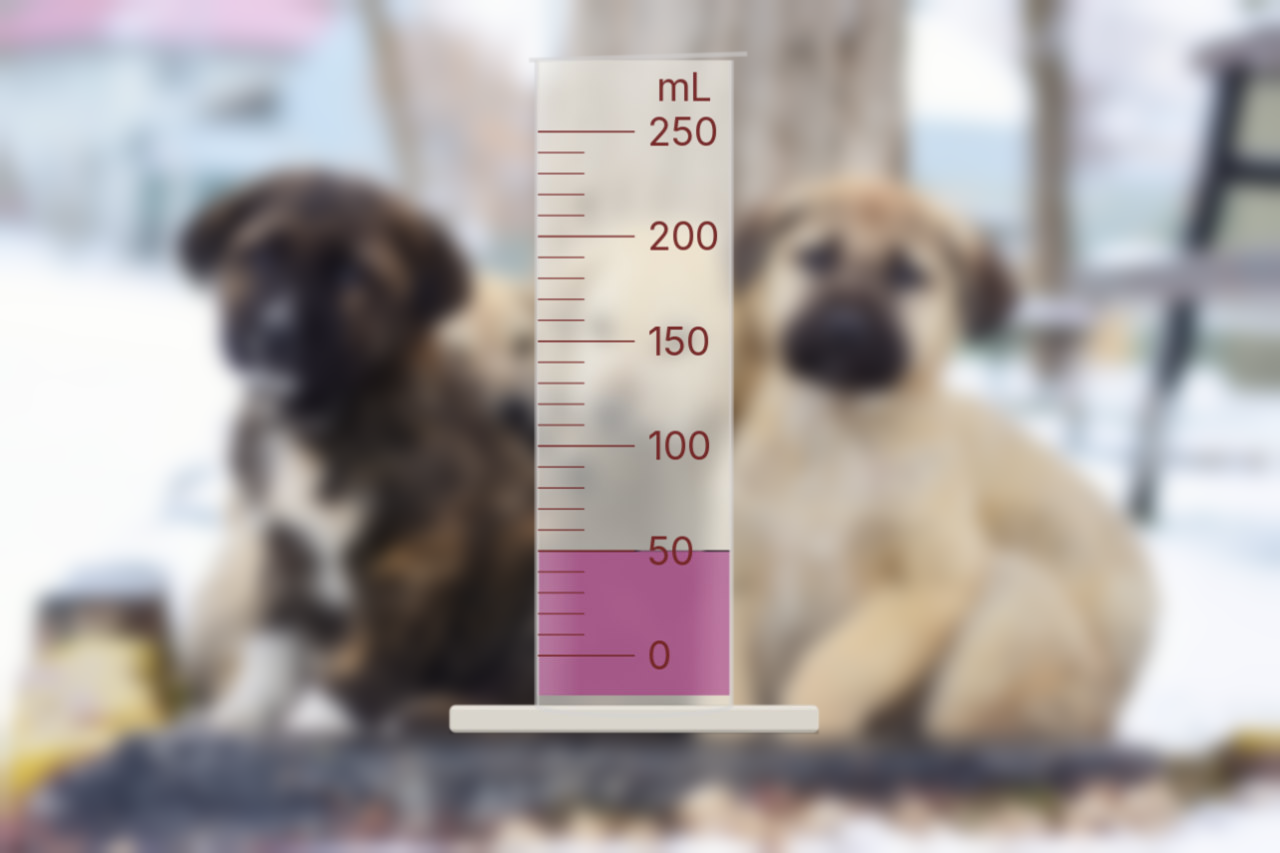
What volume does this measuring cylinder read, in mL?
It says 50 mL
